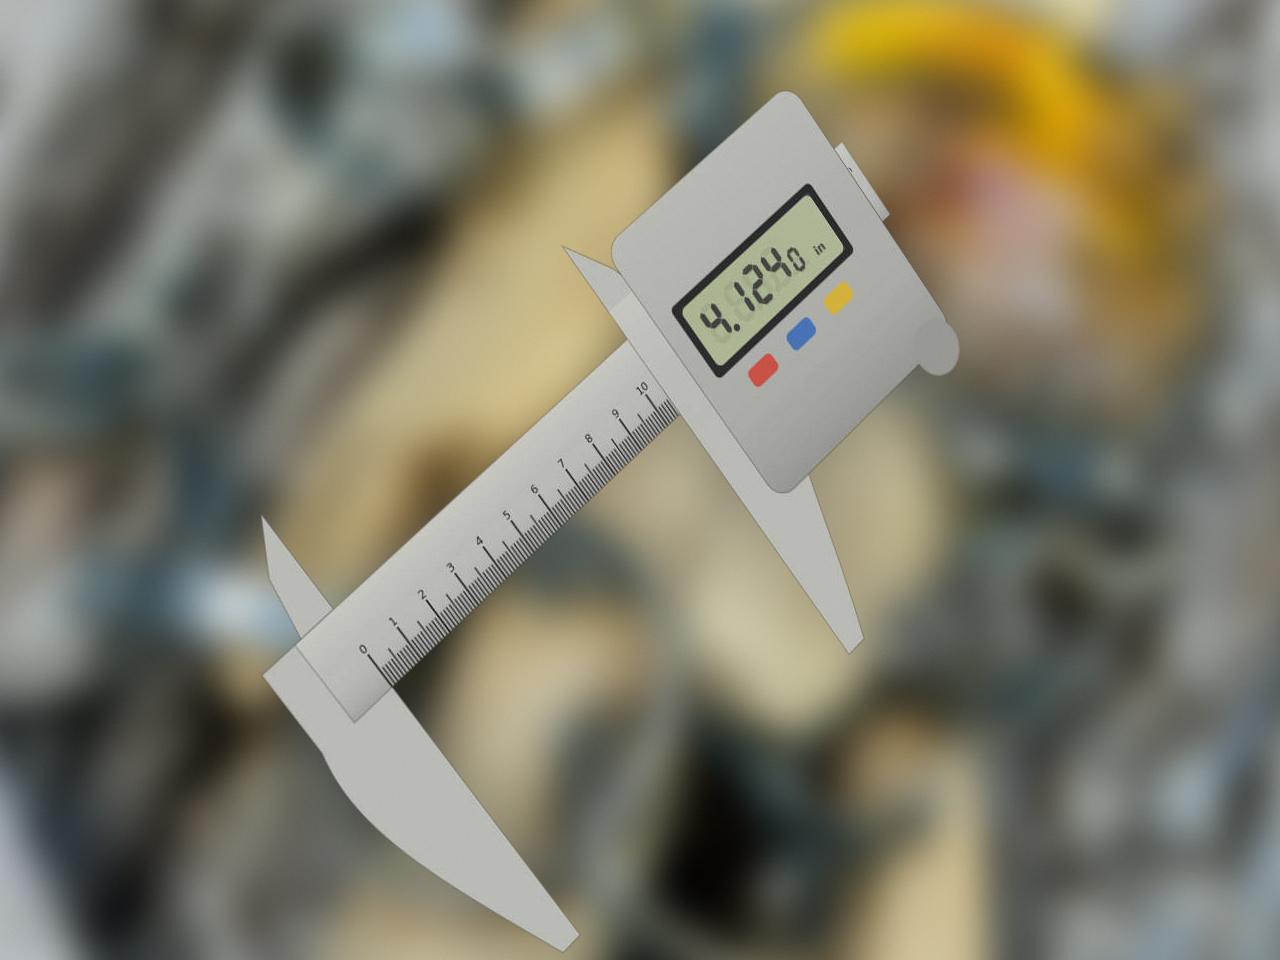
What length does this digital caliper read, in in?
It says 4.1240 in
